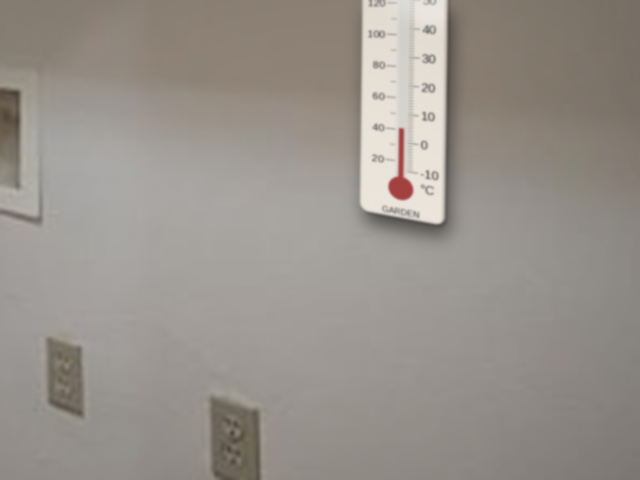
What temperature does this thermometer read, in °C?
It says 5 °C
